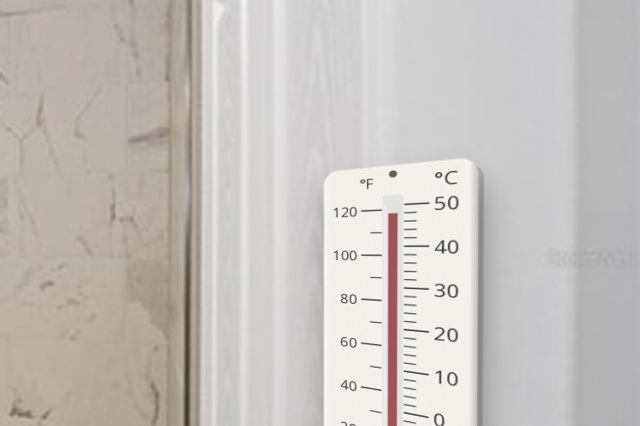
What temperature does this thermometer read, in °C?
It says 48 °C
